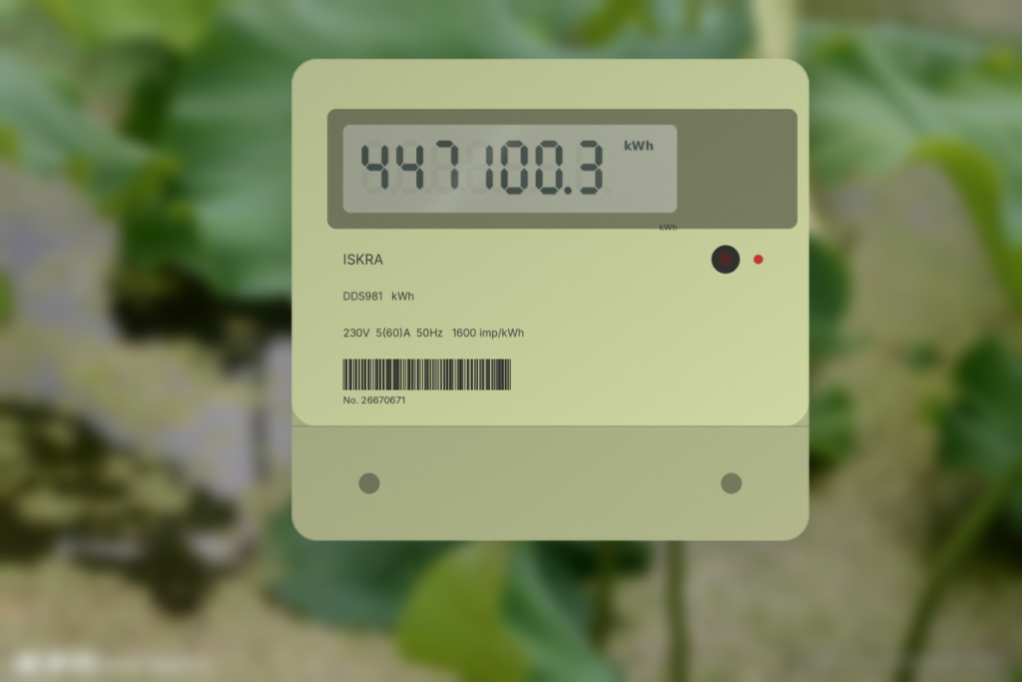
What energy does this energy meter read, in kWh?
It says 447100.3 kWh
